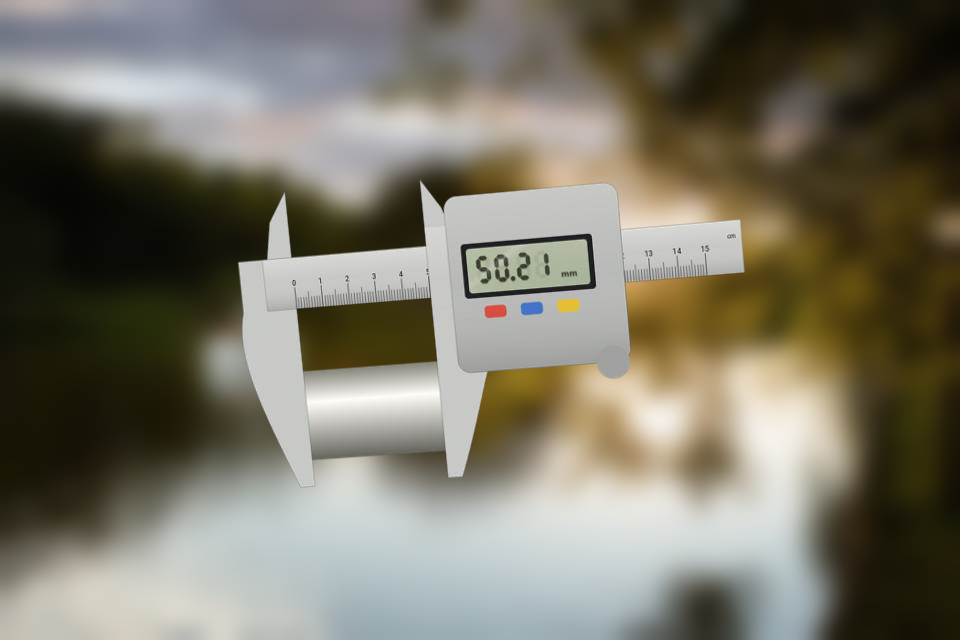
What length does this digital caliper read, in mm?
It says 50.21 mm
